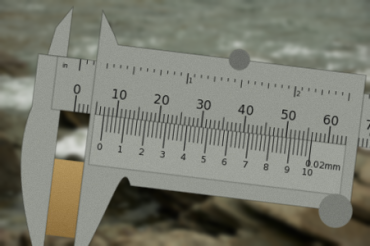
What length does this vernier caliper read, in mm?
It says 7.0 mm
